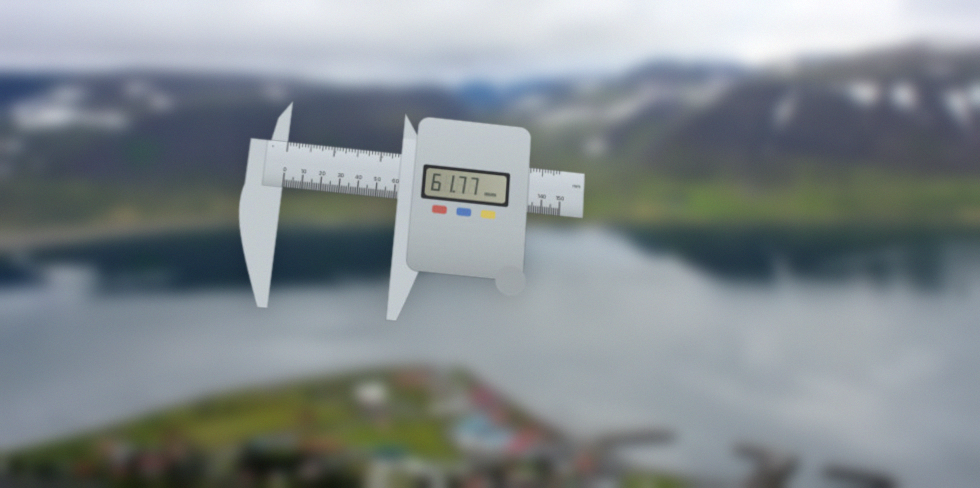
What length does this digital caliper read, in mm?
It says 61.77 mm
